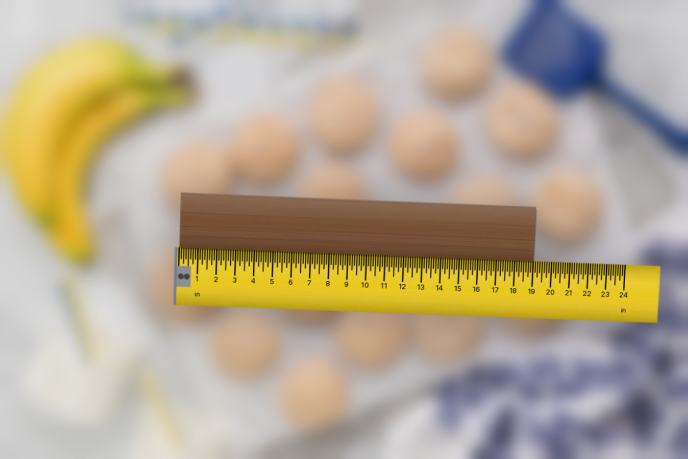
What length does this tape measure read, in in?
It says 19 in
